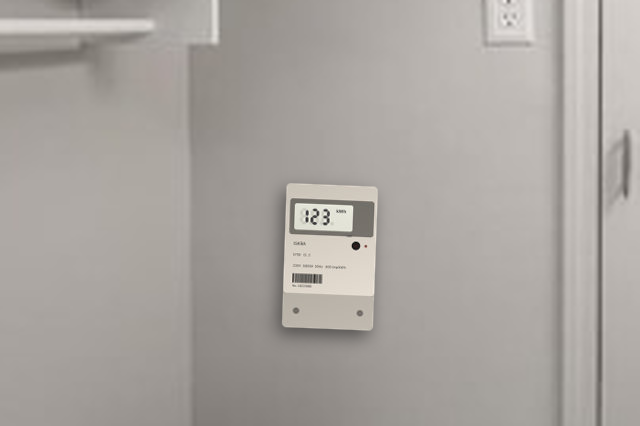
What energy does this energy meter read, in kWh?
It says 123 kWh
